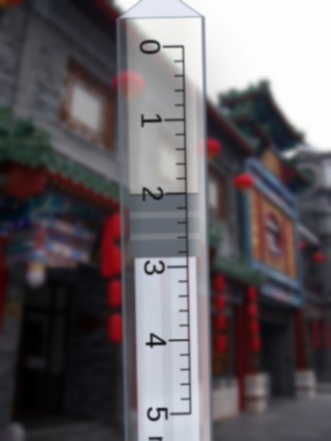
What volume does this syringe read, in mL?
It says 2 mL
